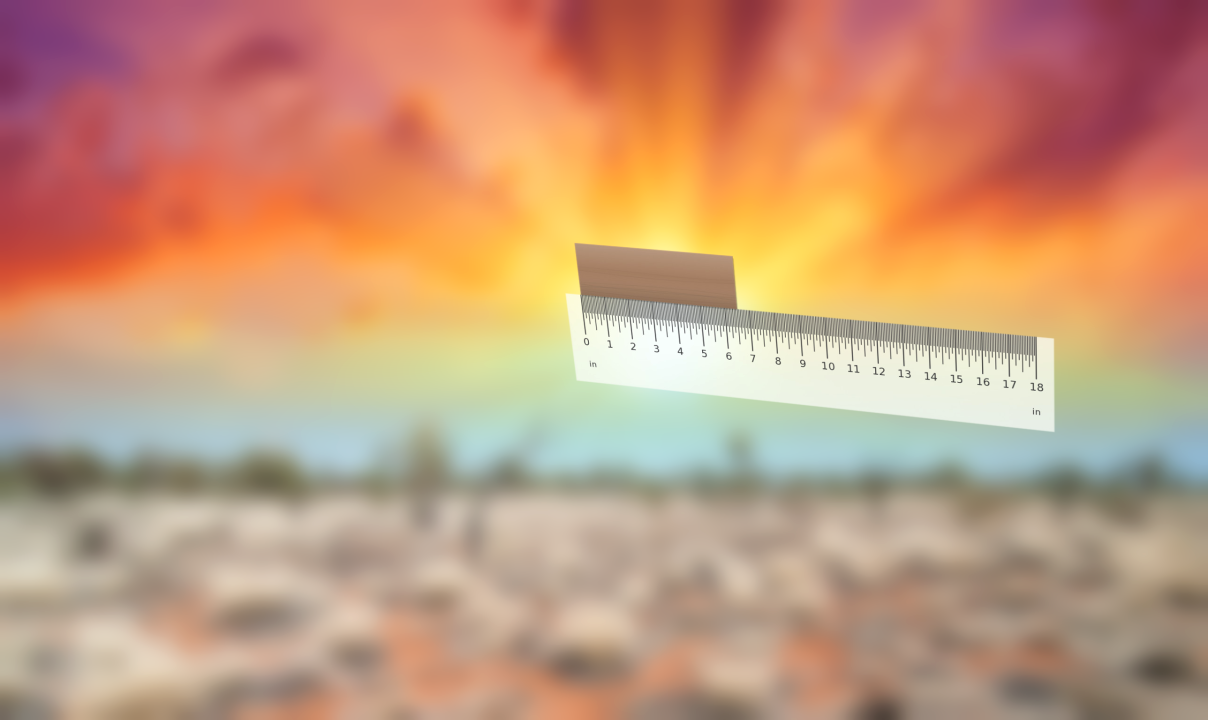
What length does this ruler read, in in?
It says 6.5 in
